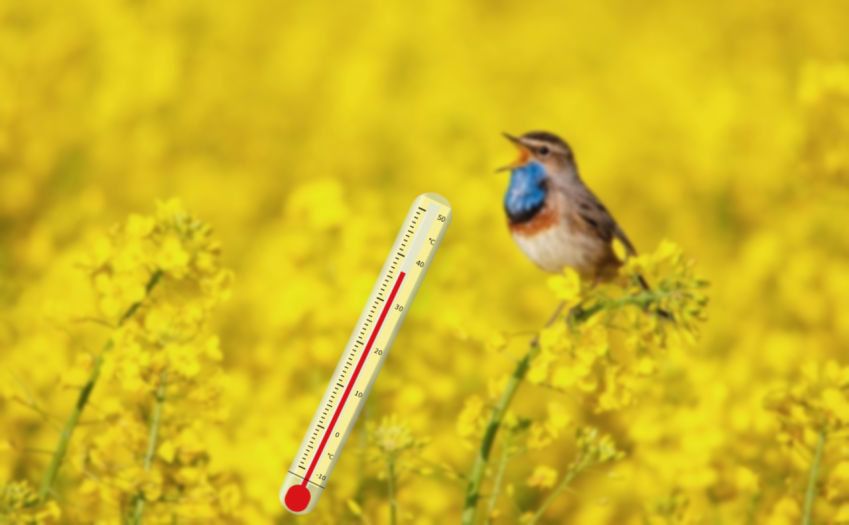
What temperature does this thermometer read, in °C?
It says 37 °C
